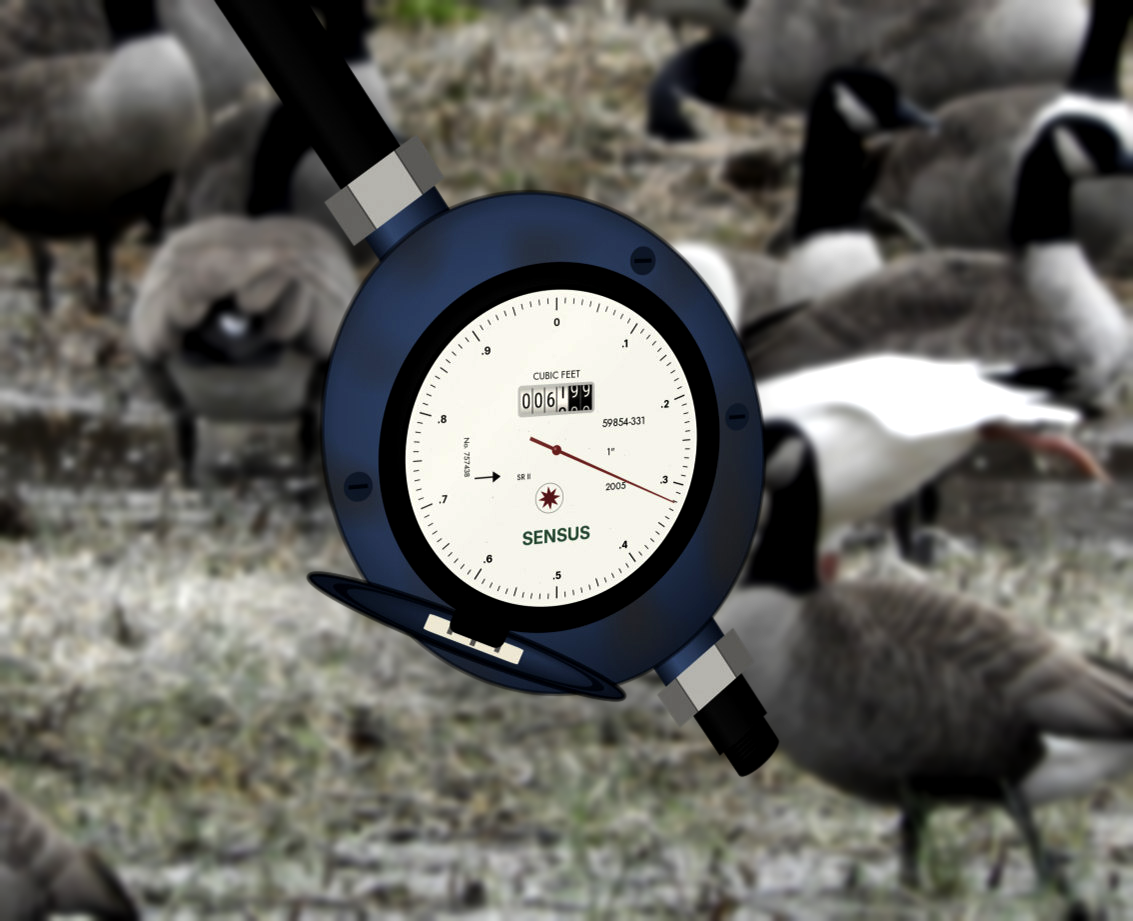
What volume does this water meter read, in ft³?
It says 6199.32 ft³
